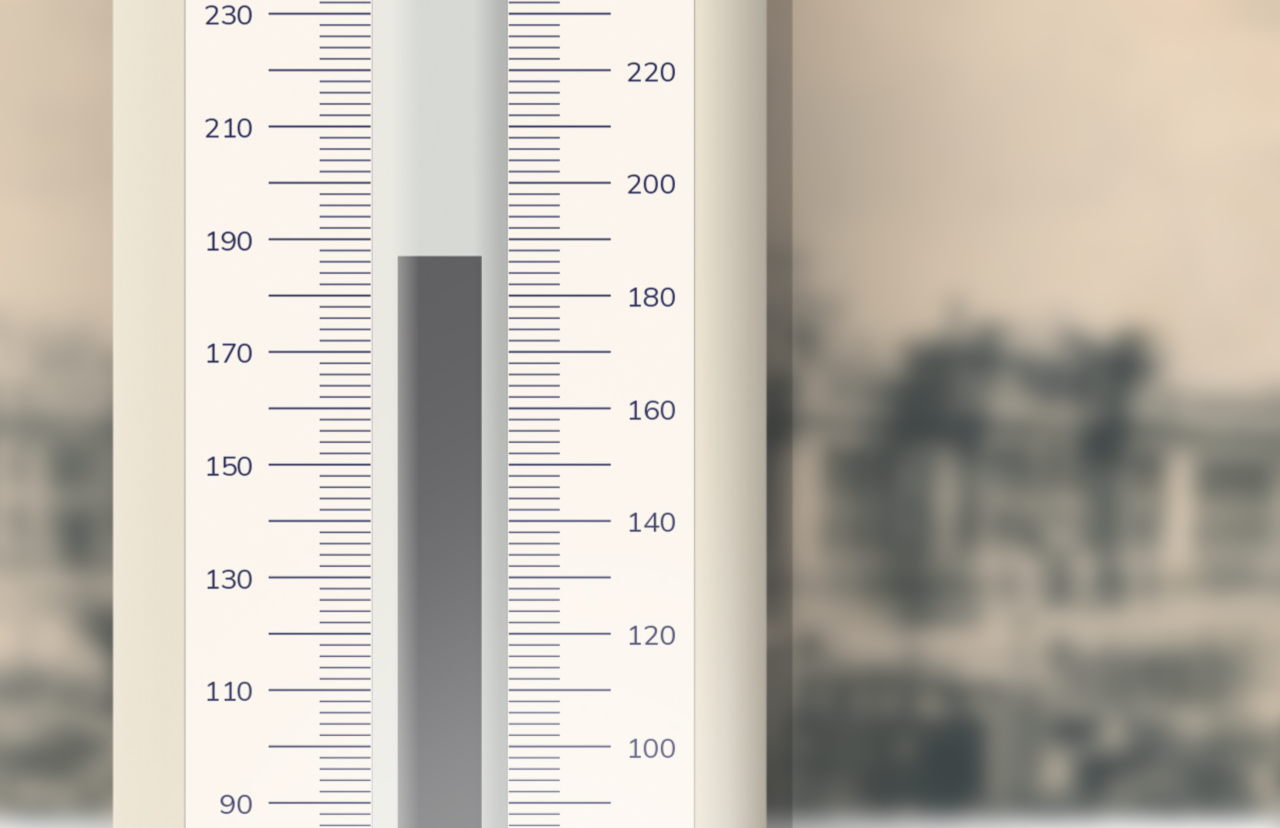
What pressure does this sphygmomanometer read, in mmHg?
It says 187 mmHg
